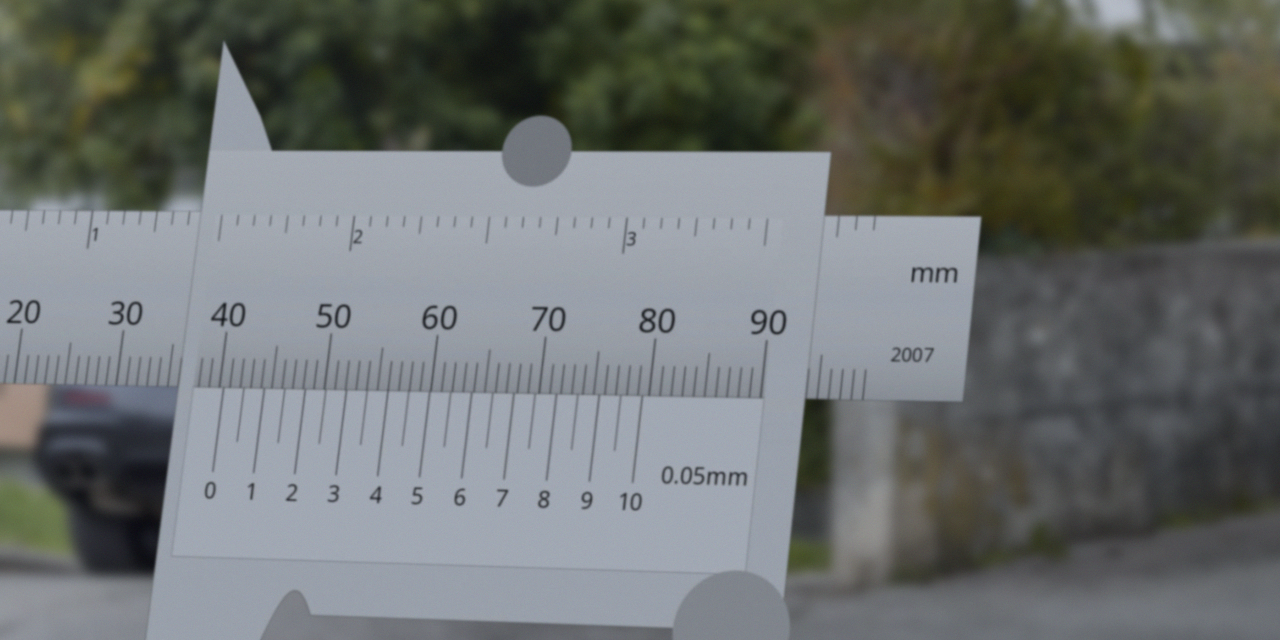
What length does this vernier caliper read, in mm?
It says 40.4 mm
